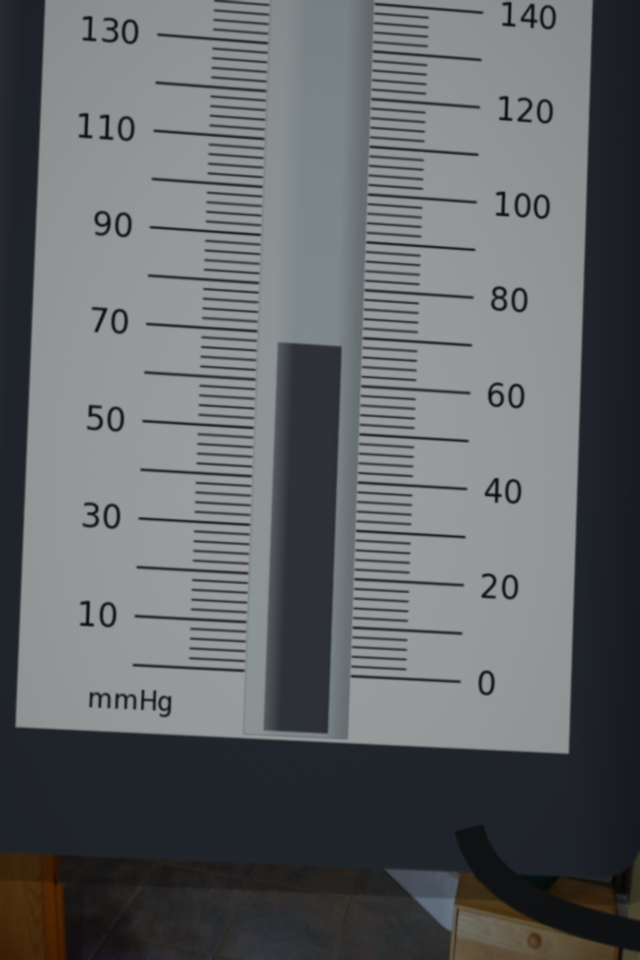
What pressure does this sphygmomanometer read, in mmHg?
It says 68 mmHg
